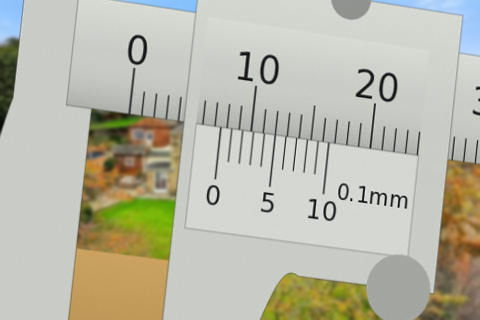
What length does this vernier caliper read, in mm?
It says 7.5 mm
